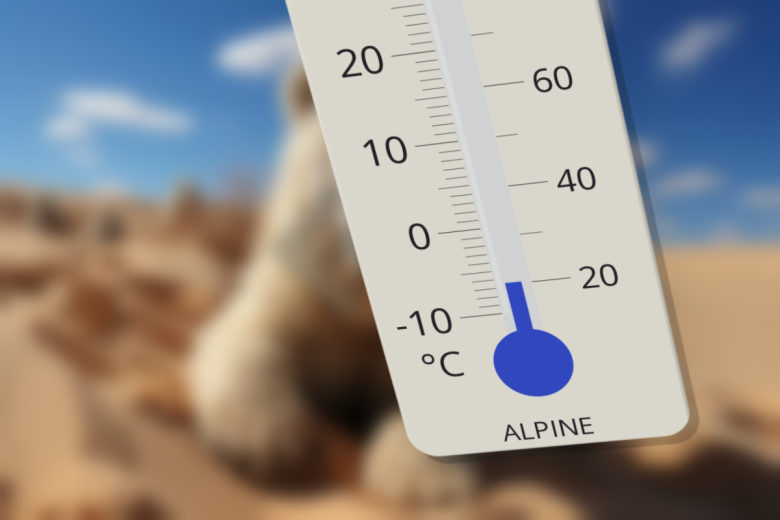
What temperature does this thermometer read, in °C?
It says -6.5 °C
